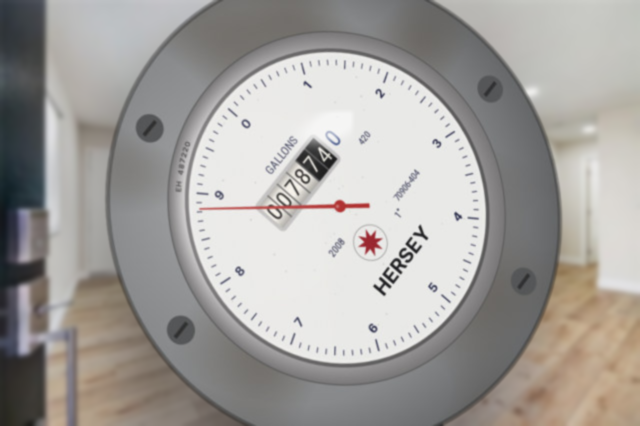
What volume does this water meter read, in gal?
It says 78738.8 gal
